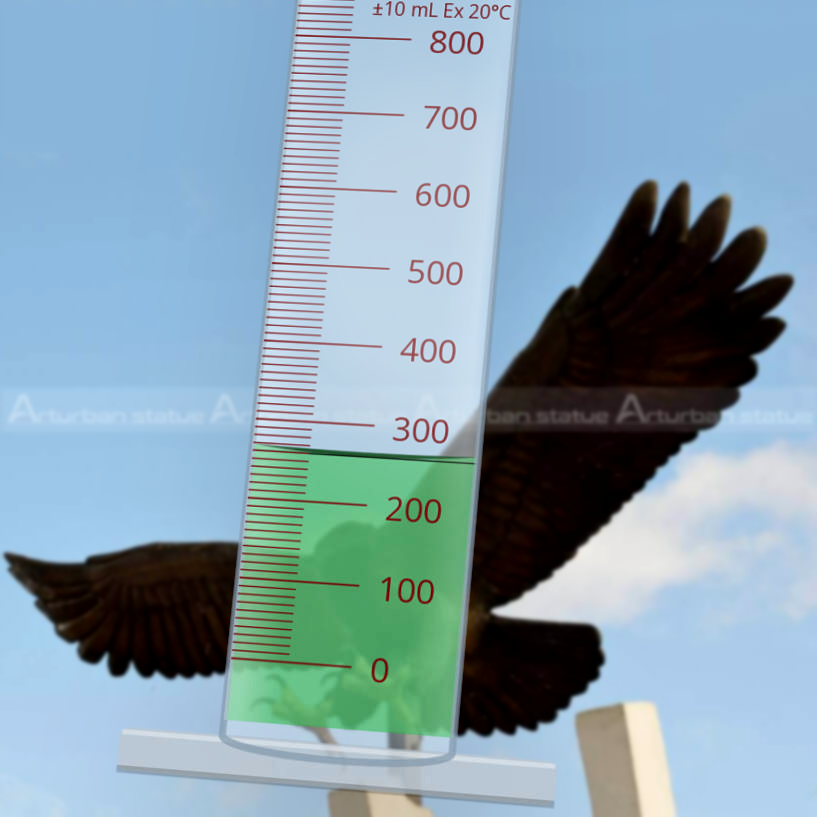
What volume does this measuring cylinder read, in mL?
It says 260 mL
